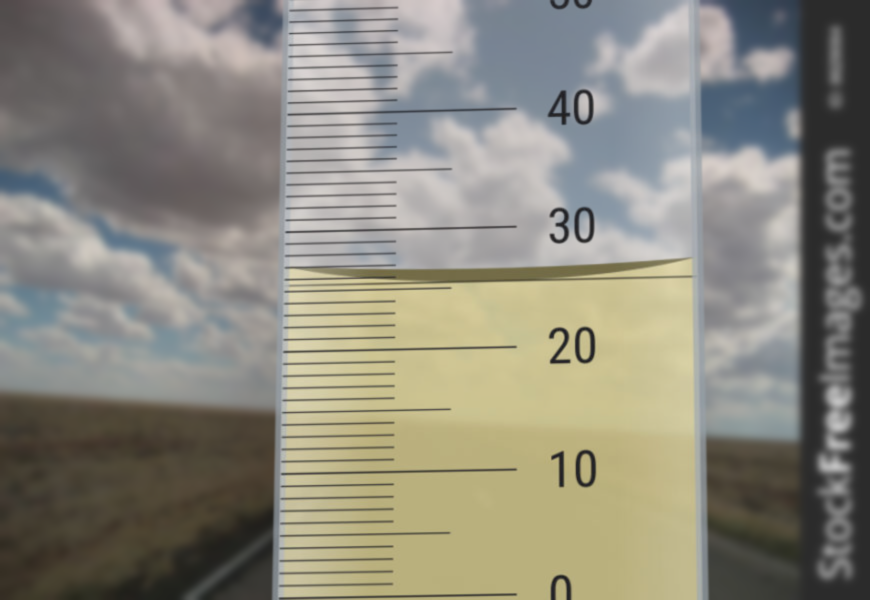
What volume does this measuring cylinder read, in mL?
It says 25.5 mL
